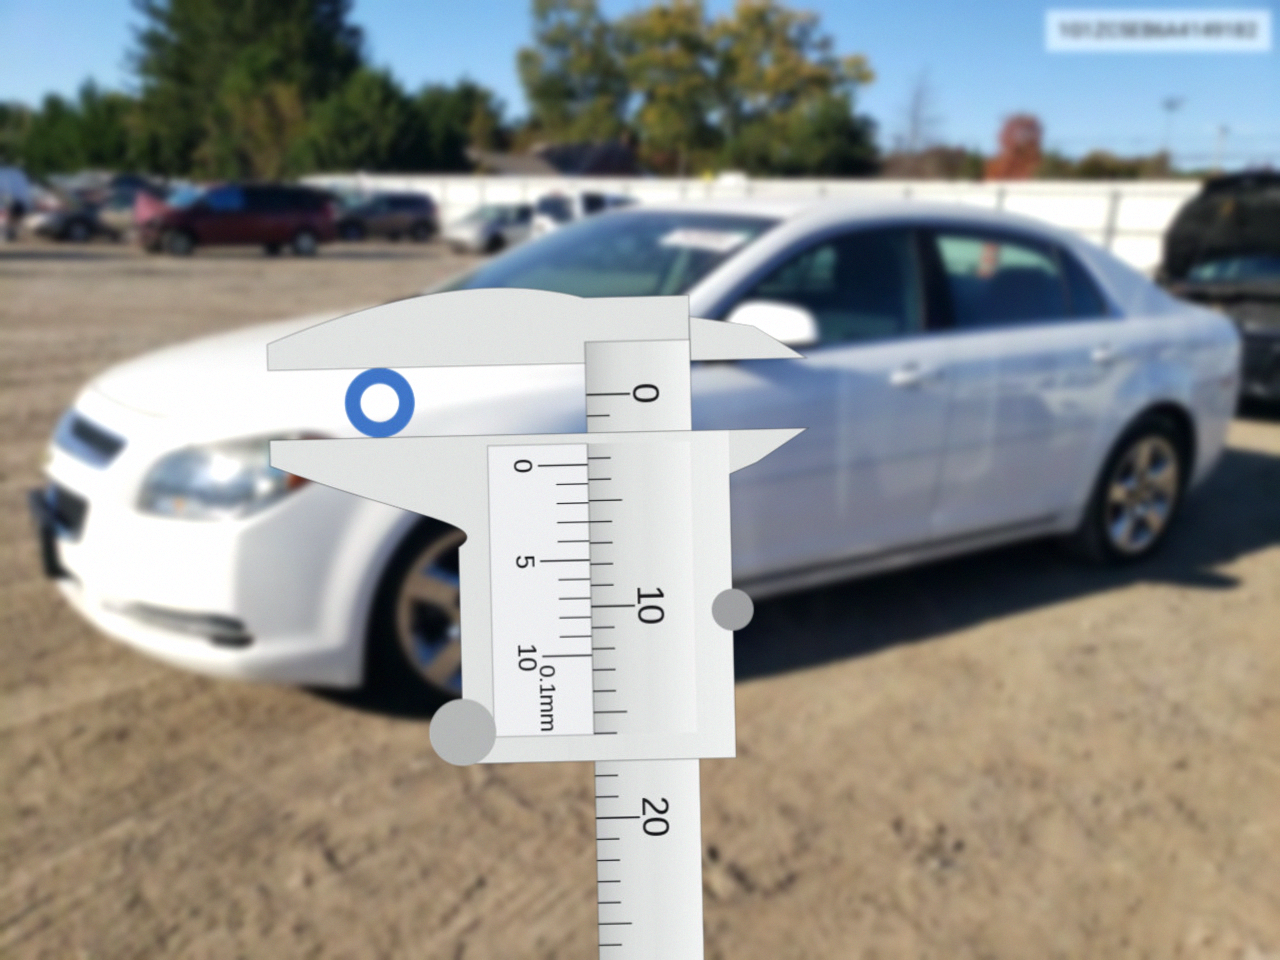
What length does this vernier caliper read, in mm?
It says 3.3 mm
